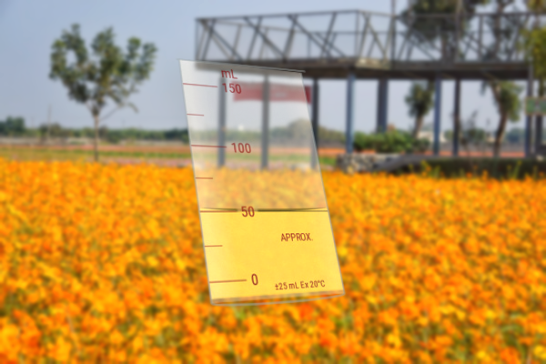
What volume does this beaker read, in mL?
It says 50 mL
